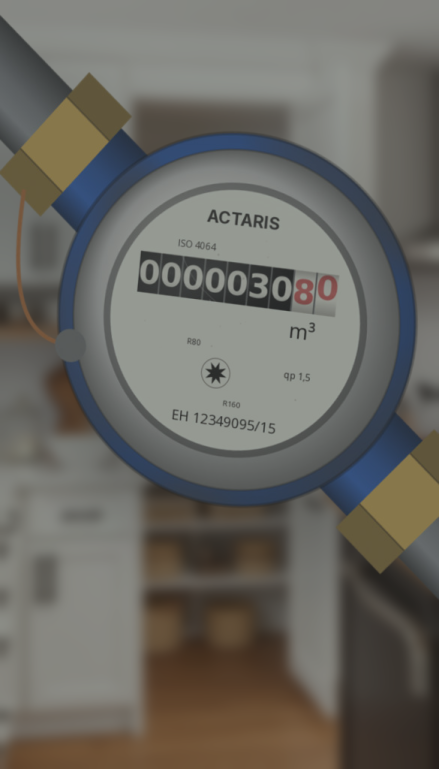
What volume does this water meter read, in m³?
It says 30.80 m³
